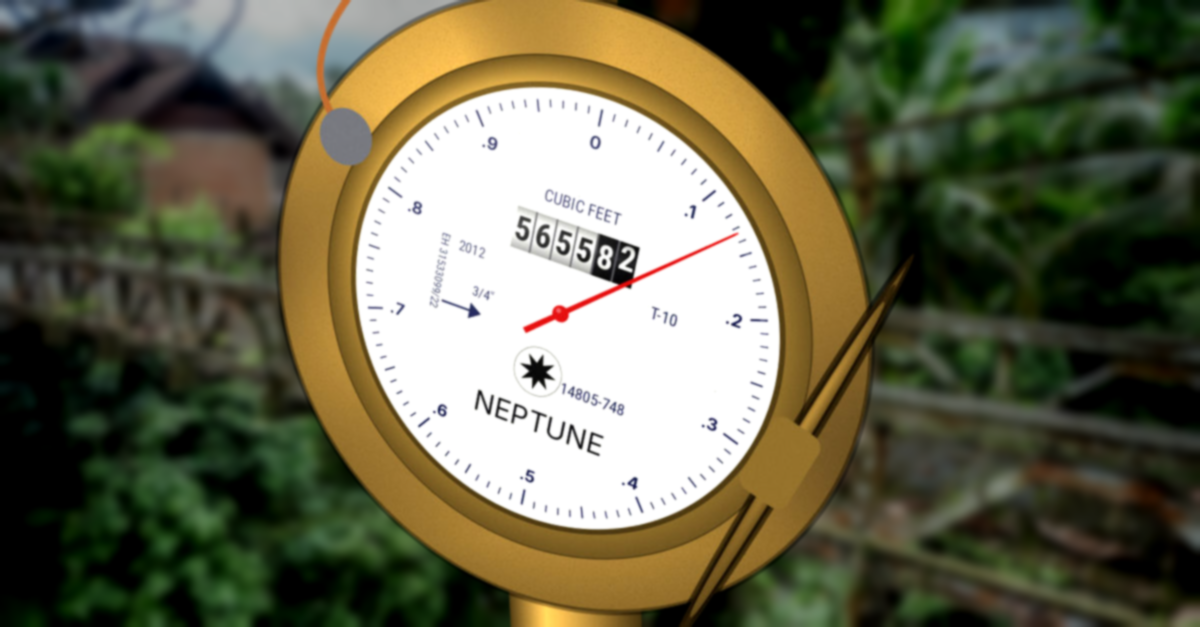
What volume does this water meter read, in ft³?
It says 565582.13 ft³
